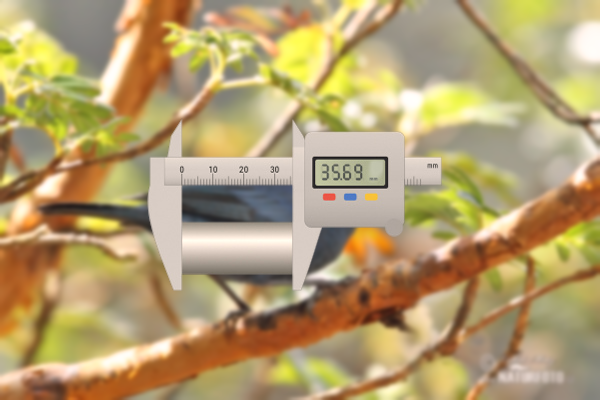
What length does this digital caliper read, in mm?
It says 35.69 mm
